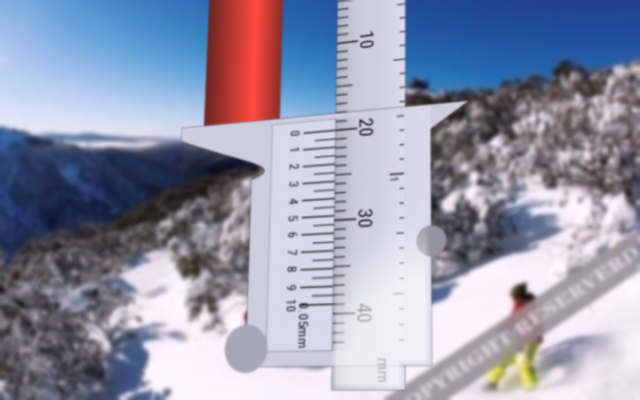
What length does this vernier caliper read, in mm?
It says 20.0 mm
